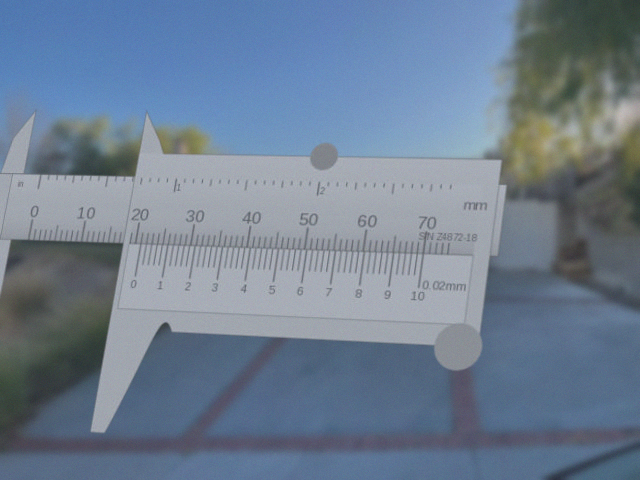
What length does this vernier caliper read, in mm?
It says 21.0 mm
